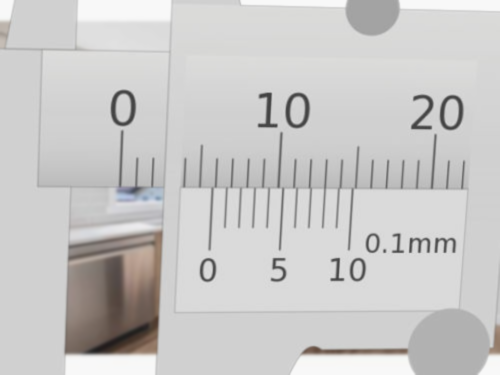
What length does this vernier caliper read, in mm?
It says 5.8 mm
